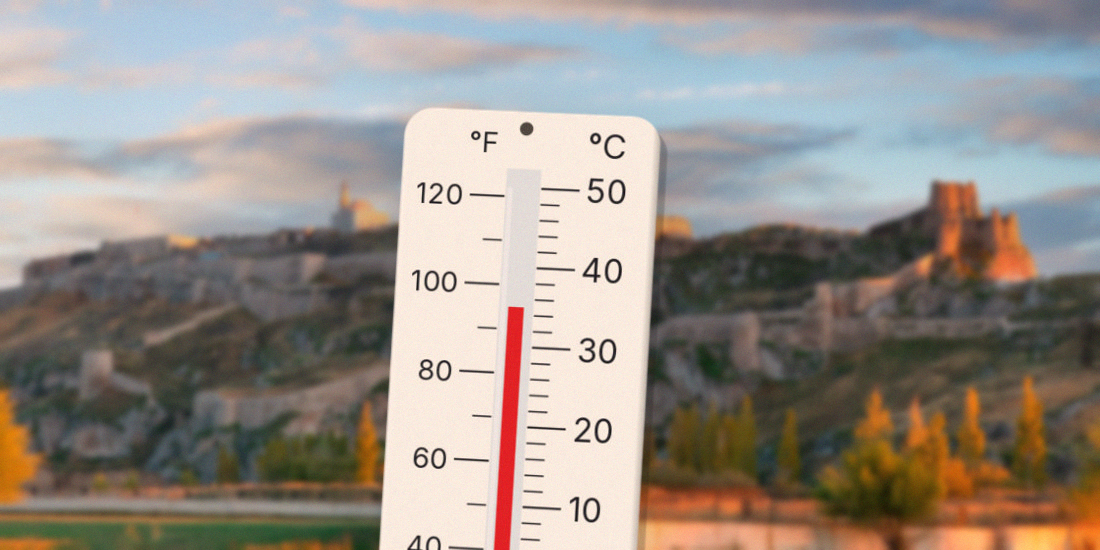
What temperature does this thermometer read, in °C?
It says 35 °C
